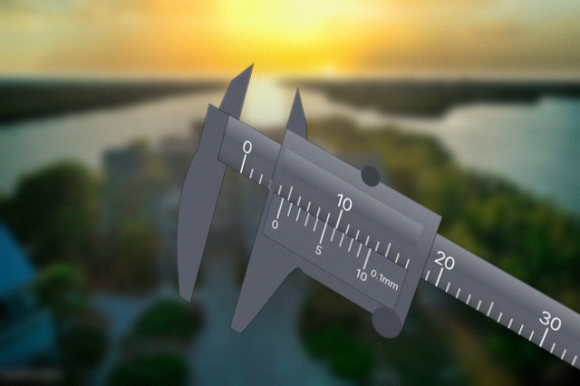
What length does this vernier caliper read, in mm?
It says 4.5 mm
